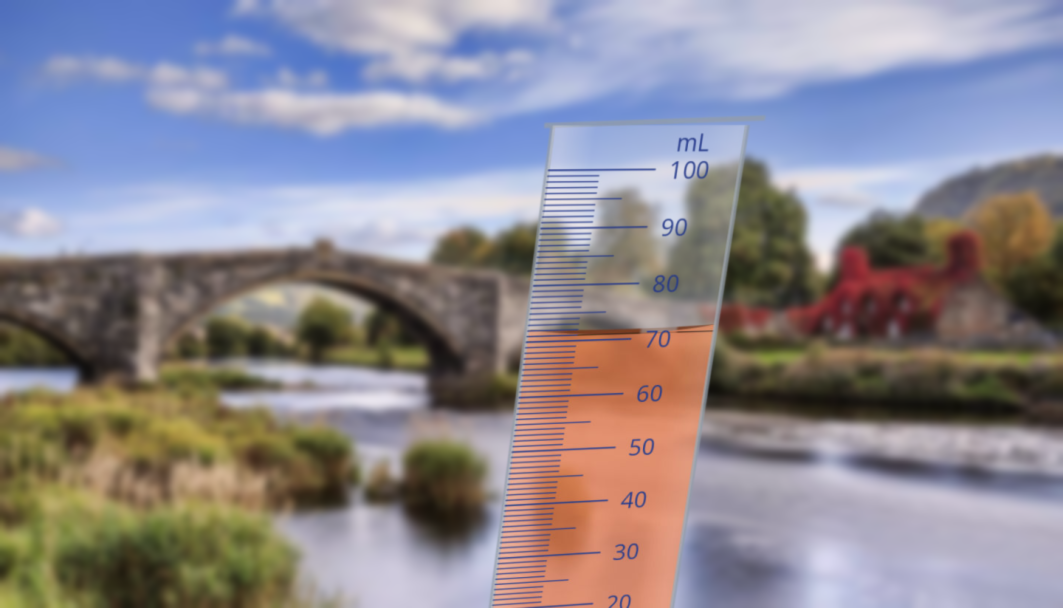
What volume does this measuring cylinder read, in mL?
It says 71 mL
